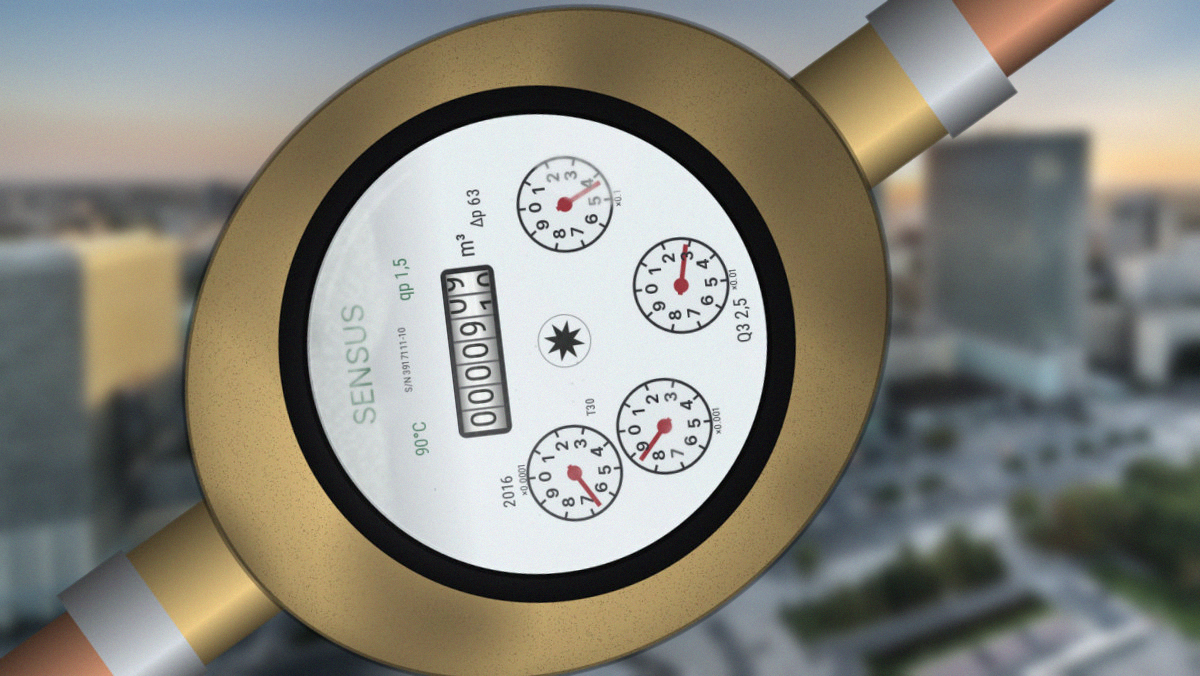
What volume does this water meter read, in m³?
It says 909.4286 m³
